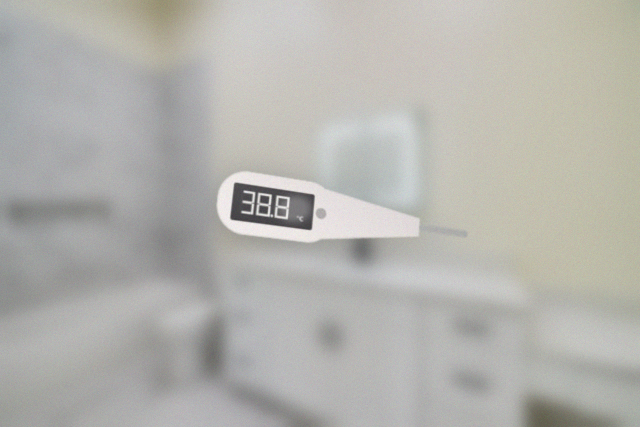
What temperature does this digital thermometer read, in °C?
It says 38.8 °C
